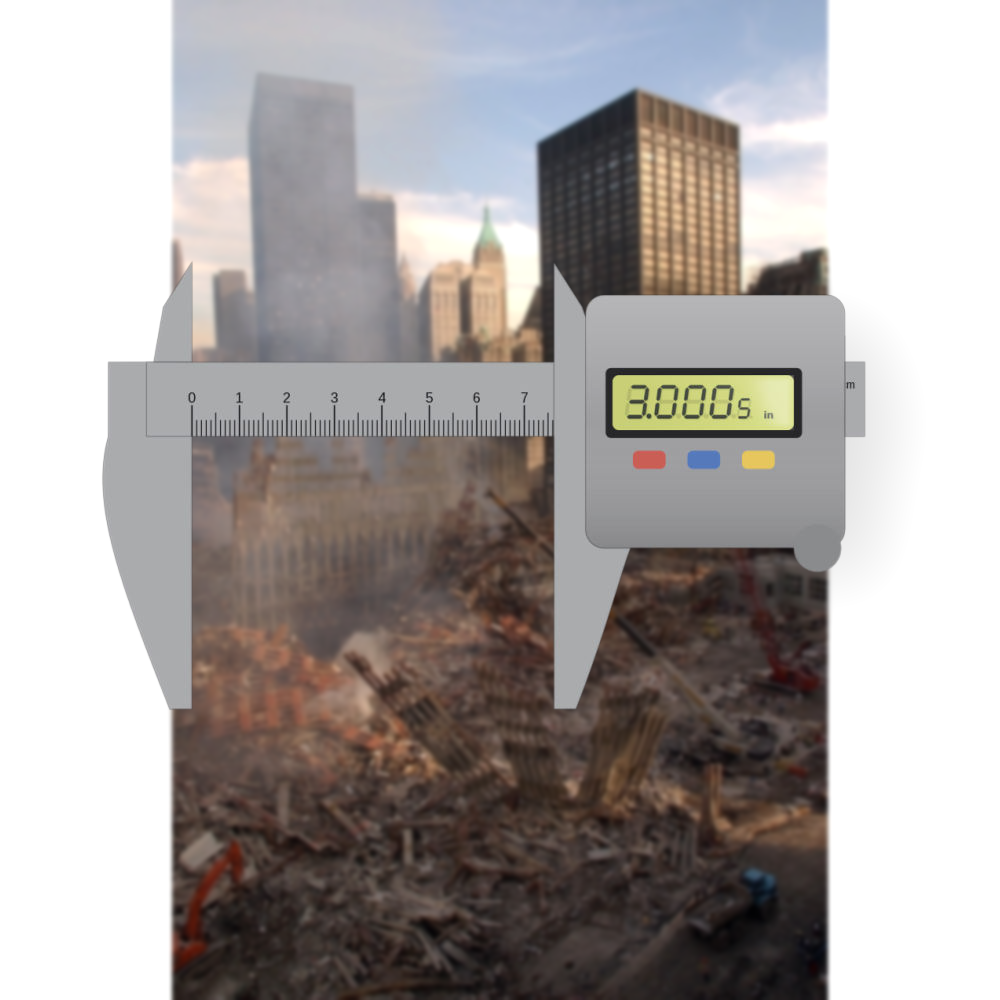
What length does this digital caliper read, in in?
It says 3.0005 in
